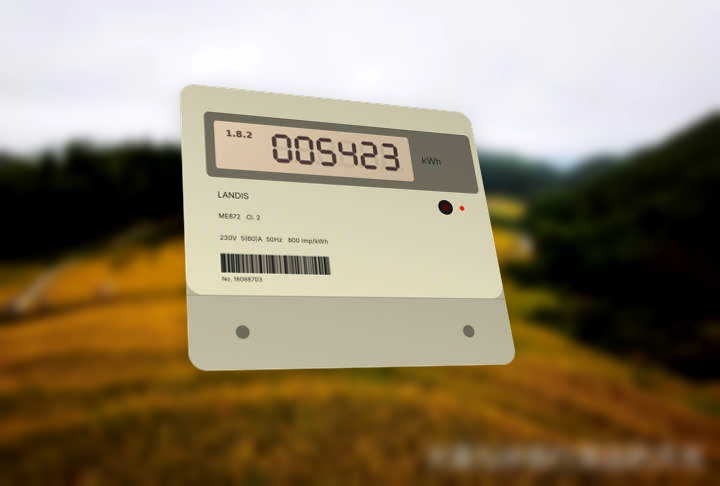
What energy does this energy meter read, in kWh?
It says 5423 kWh
